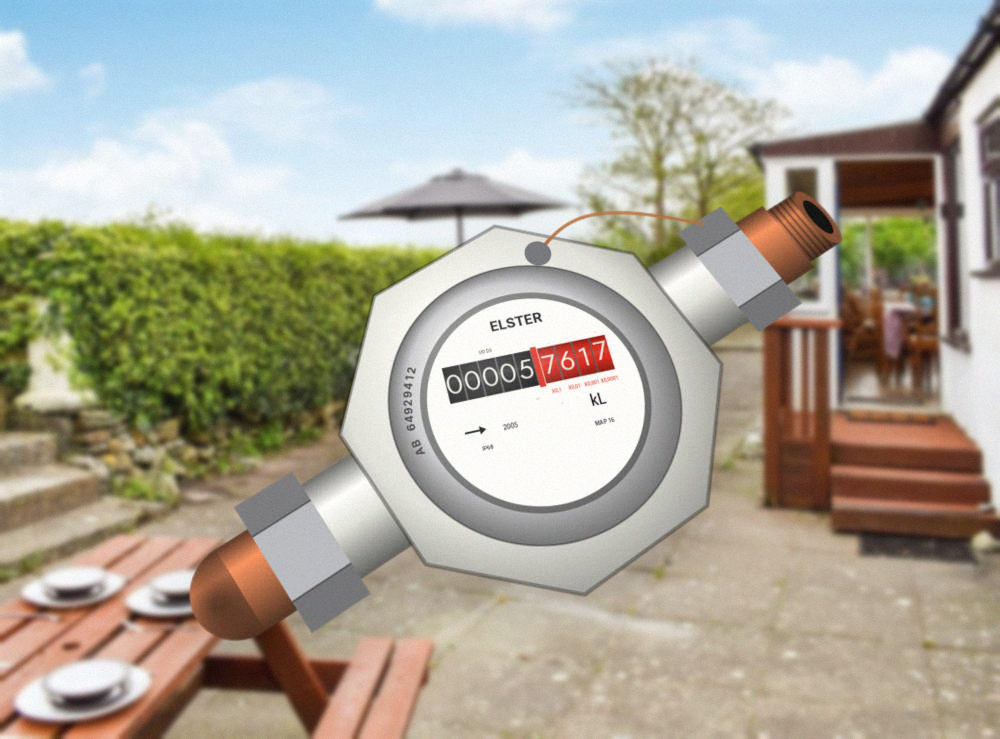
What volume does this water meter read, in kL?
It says 5.7617 kL
